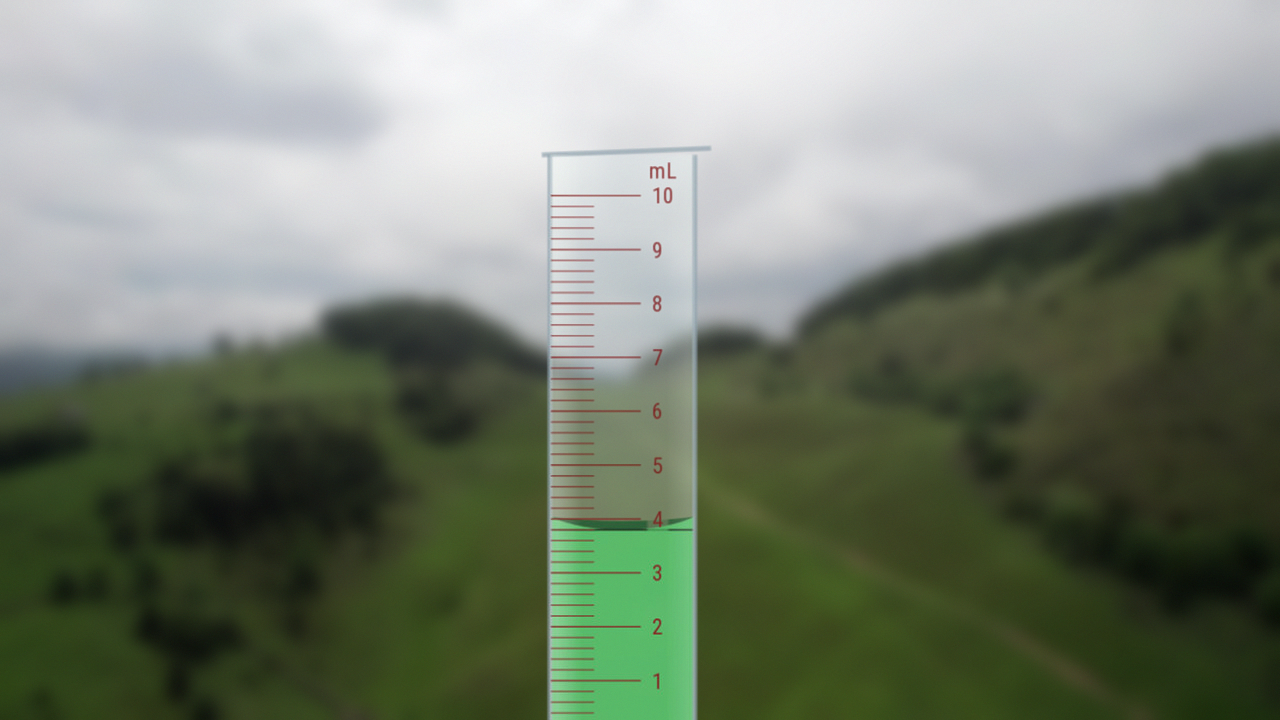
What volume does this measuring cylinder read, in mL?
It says 3.8 mL
